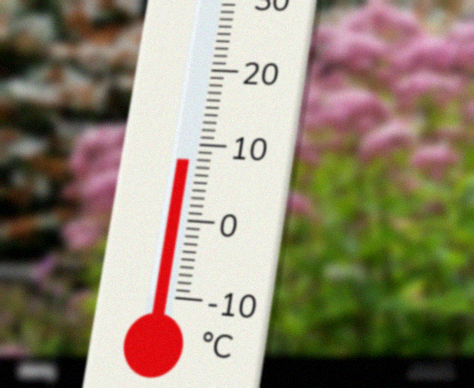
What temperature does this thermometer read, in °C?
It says 8 °C
